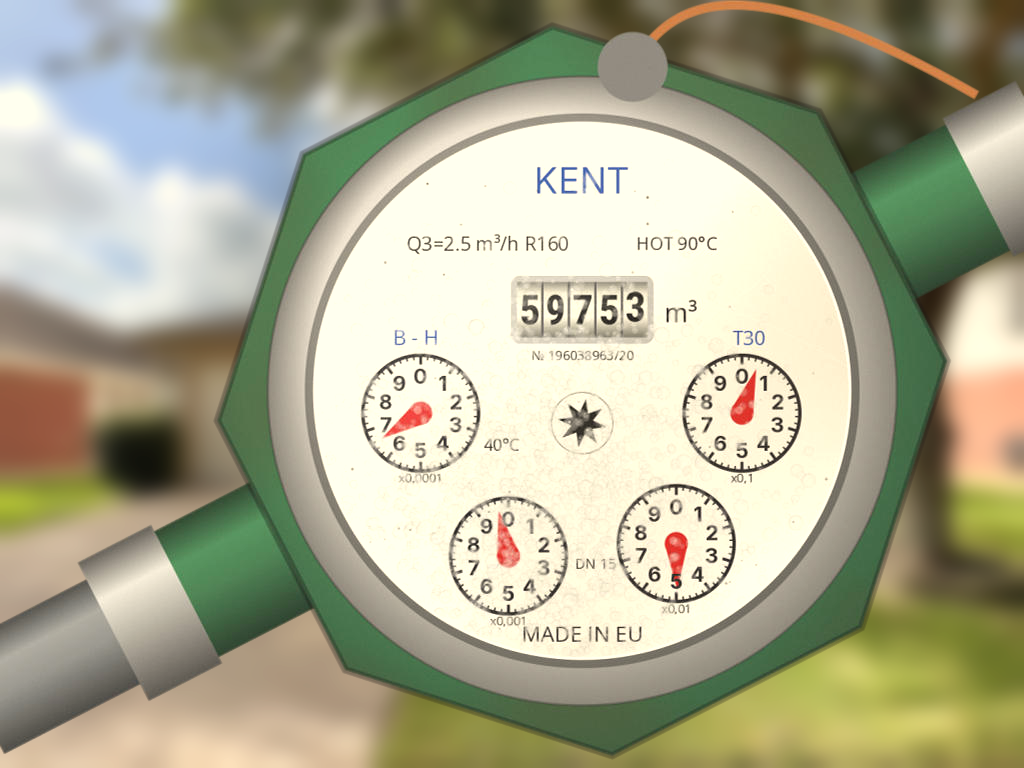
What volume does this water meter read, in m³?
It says 59753.0496 m³
